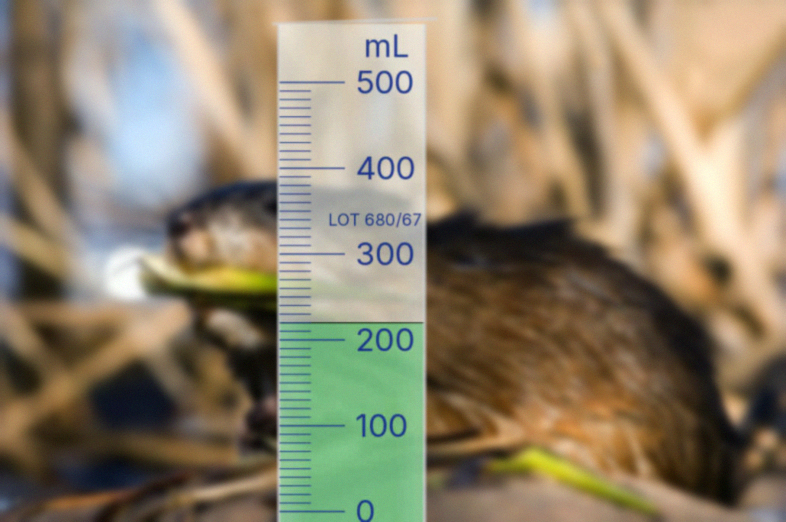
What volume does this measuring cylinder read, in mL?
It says 220 mL
